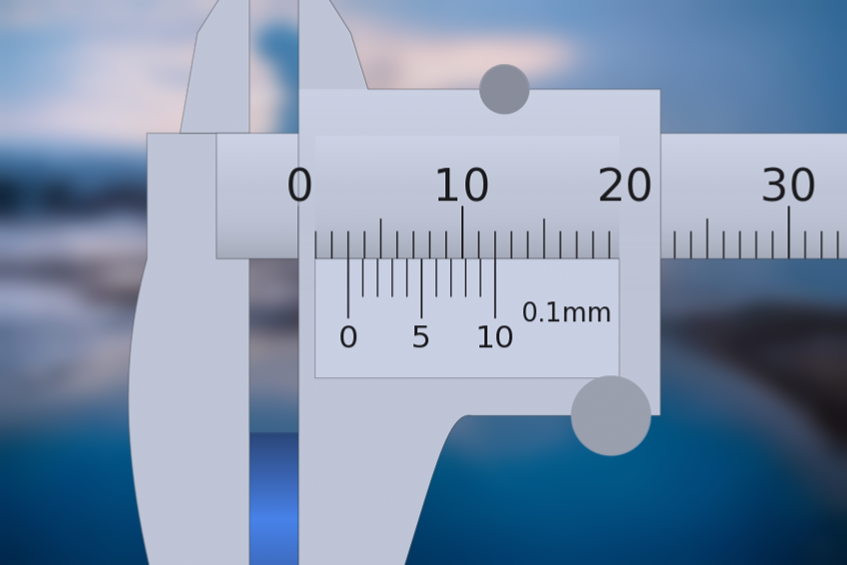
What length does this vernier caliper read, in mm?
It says 3.0 mm
